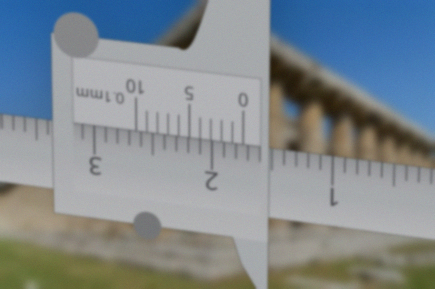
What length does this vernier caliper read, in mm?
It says 17.4 mm
